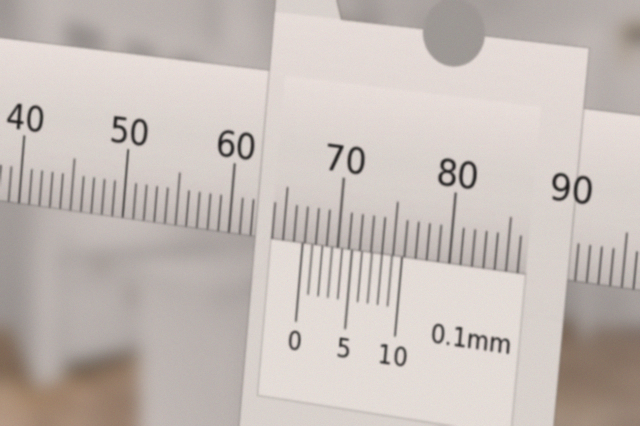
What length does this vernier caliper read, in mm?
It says 66.8 mm
